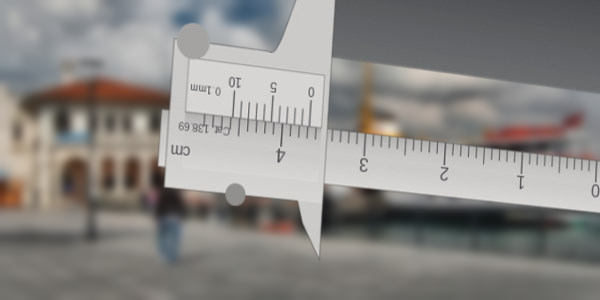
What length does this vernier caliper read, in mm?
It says 36.8 mm
